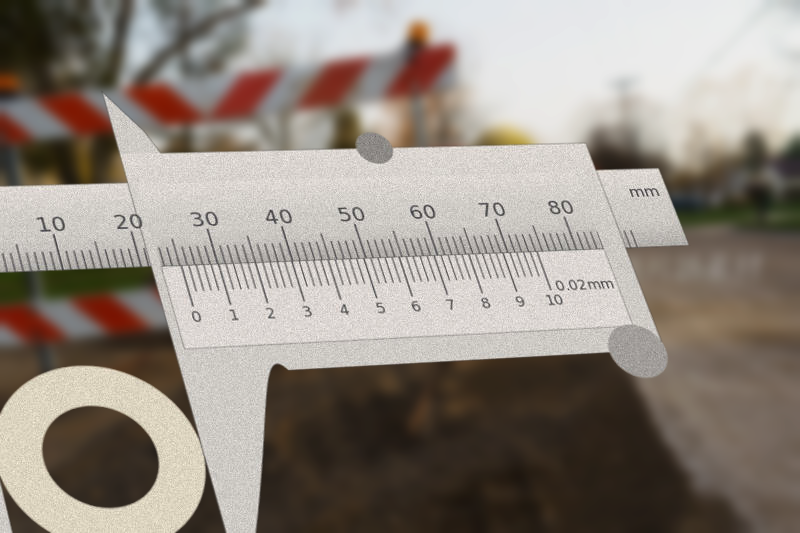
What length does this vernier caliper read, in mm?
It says 25.2 mm
